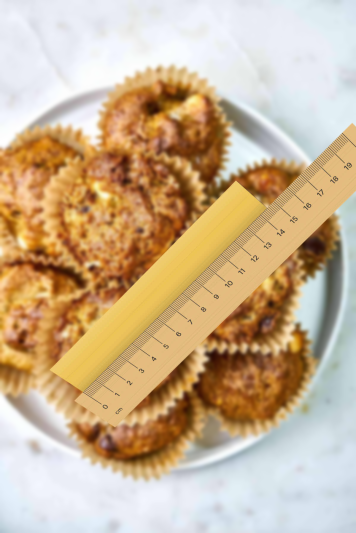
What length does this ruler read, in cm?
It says 14.5 cm
